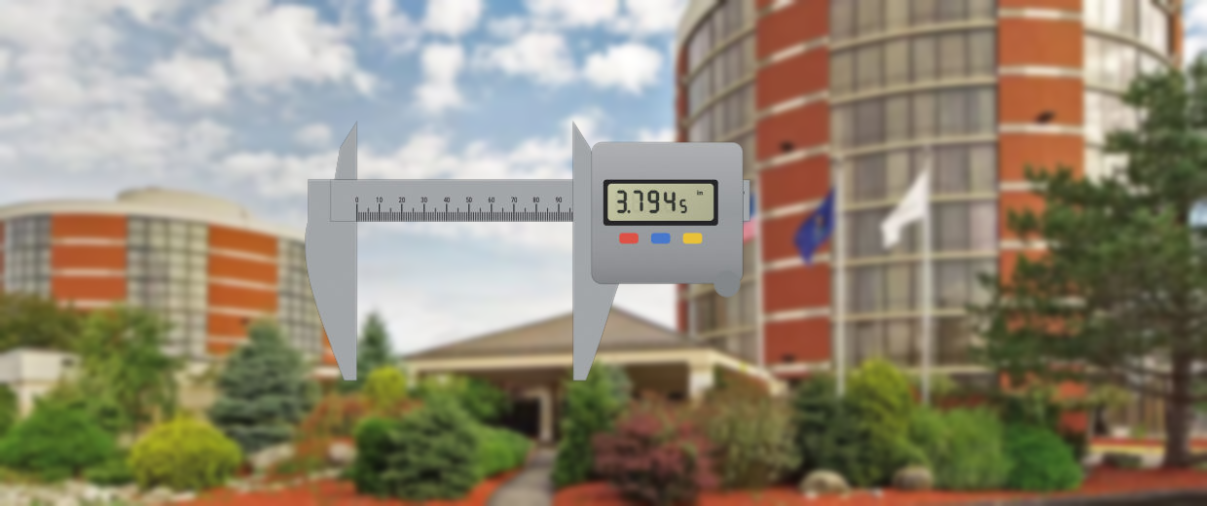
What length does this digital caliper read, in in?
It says 3.7945 in
